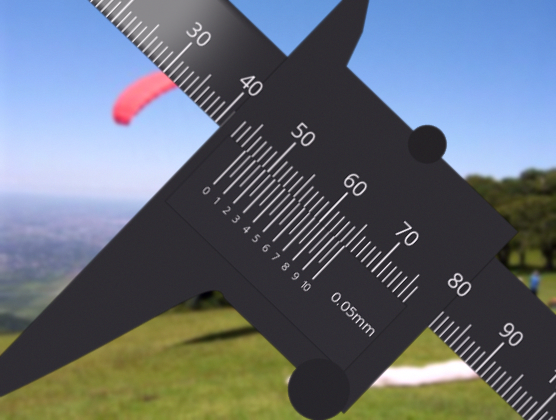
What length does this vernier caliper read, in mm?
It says 45.8 mm
